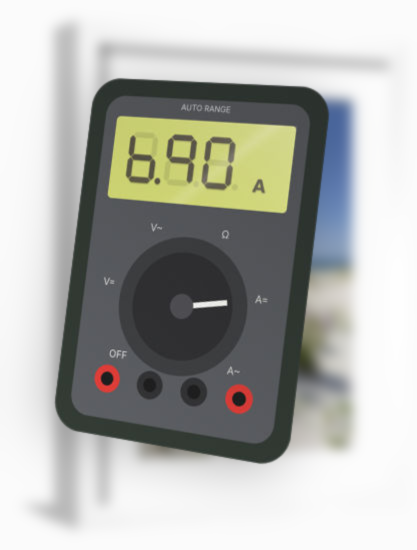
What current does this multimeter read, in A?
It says 6.90 A
